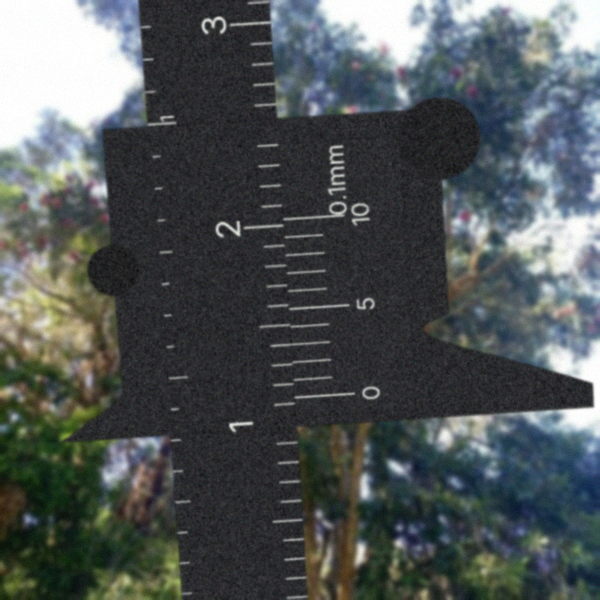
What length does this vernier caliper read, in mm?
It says 11.3 mm
